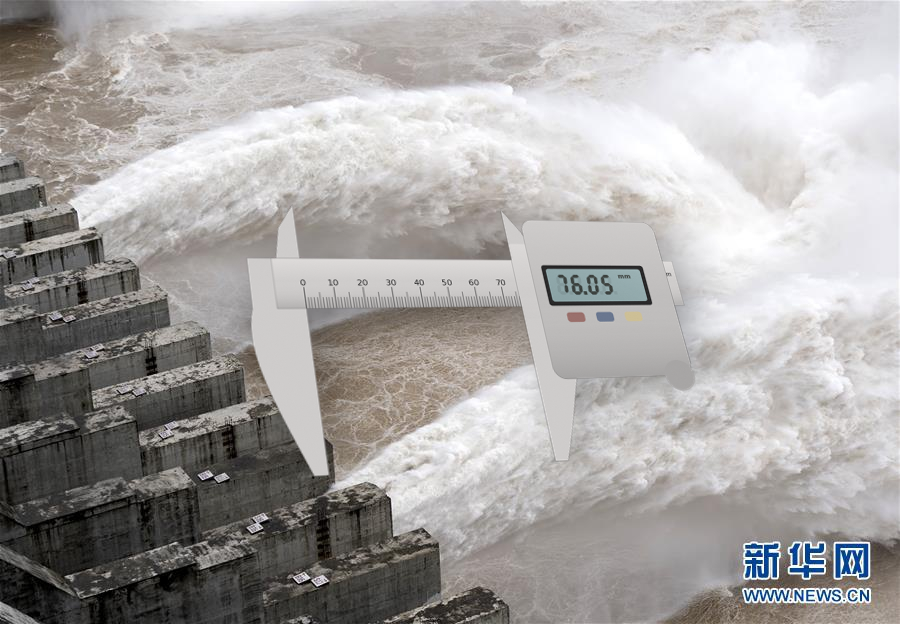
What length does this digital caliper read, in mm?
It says 76.05 mm
